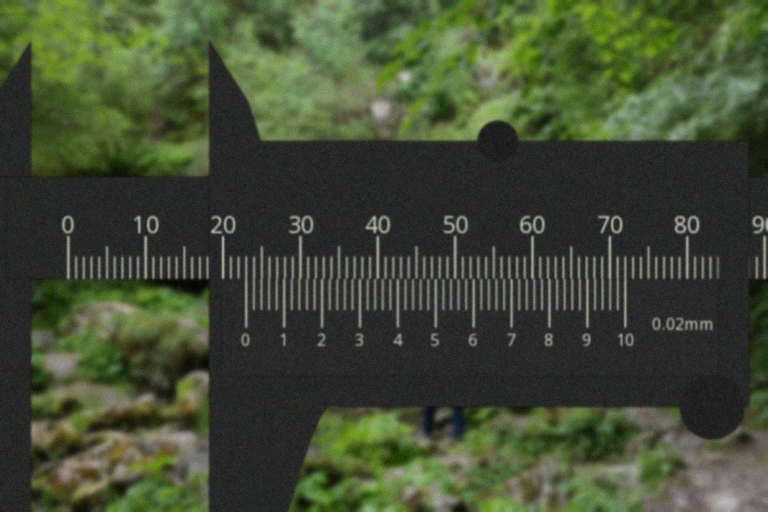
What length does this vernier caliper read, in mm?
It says 23.0 mm
